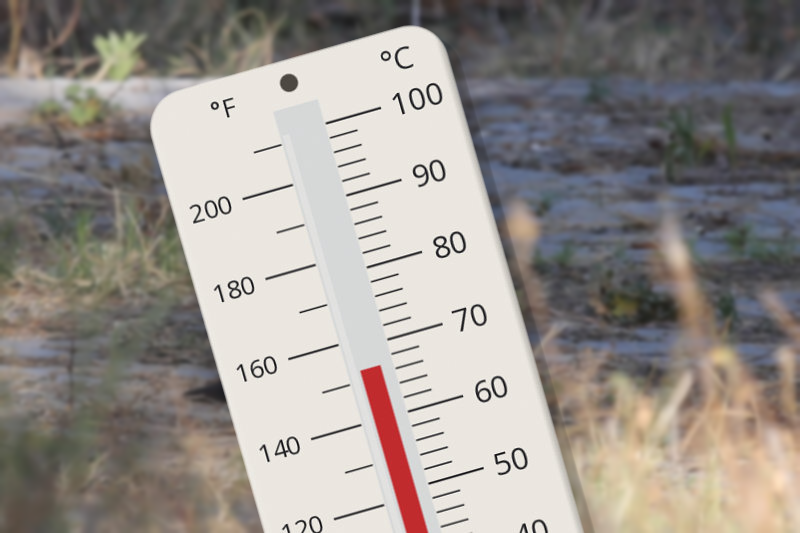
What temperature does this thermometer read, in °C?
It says 67 °C
